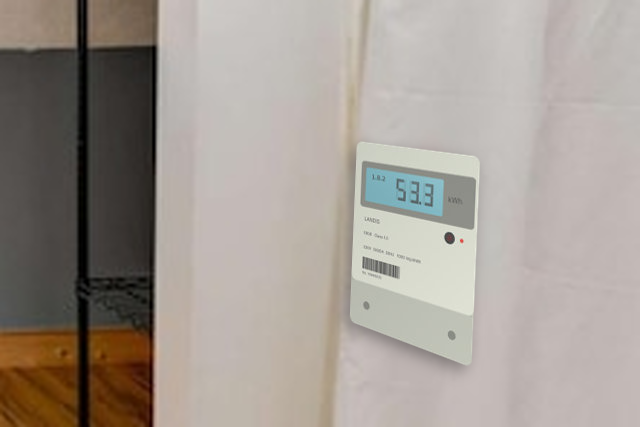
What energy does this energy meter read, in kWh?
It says 53.3 kWh
